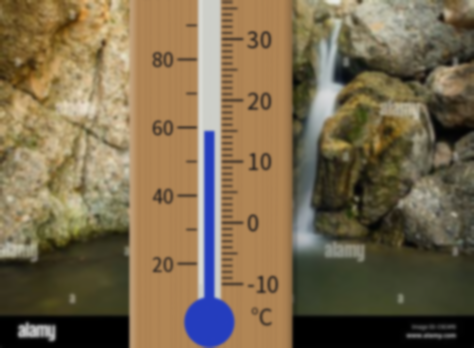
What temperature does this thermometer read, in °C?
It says 15 °C
